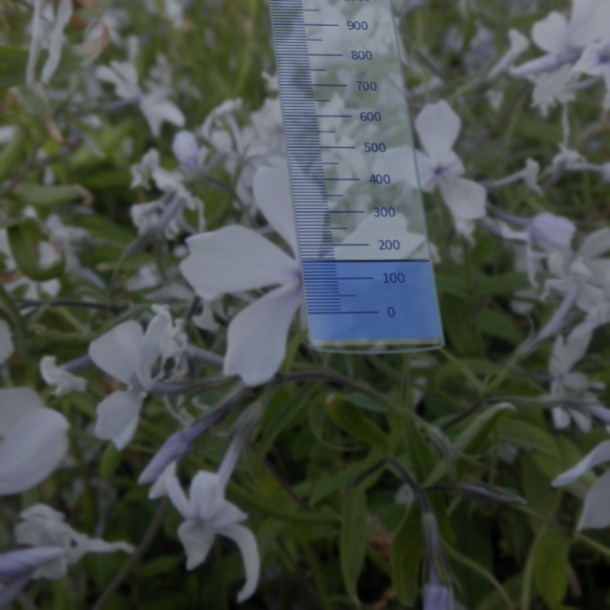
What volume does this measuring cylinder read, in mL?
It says 150 mL
